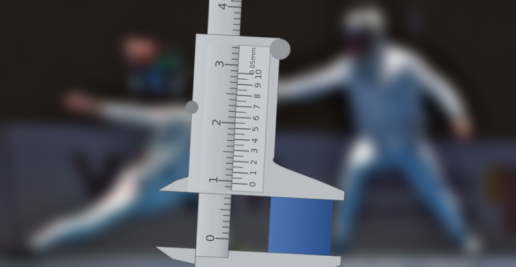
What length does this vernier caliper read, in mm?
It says 9.6 mm
